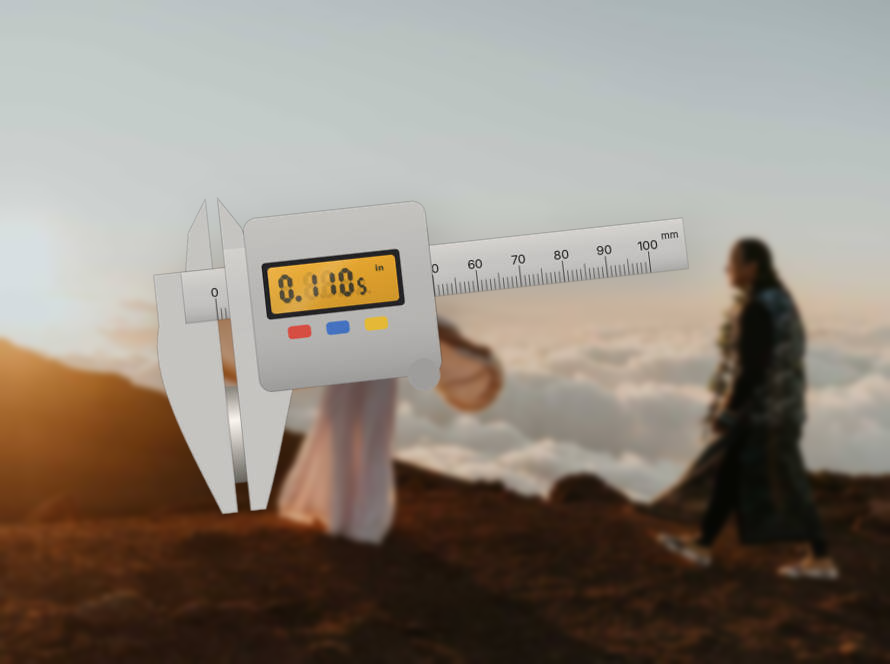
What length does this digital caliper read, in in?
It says 0.1105 in
